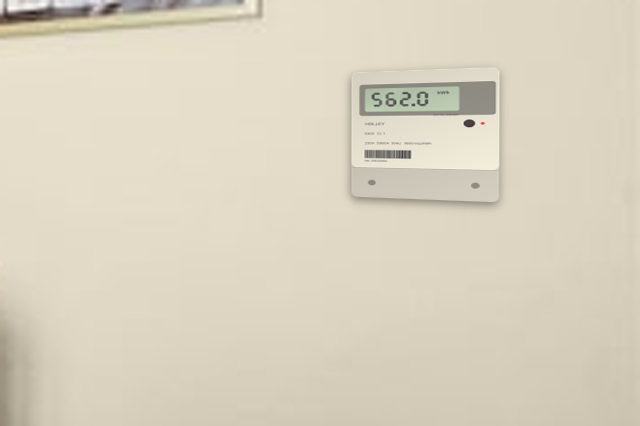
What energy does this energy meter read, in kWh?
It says 562.0 kWh
